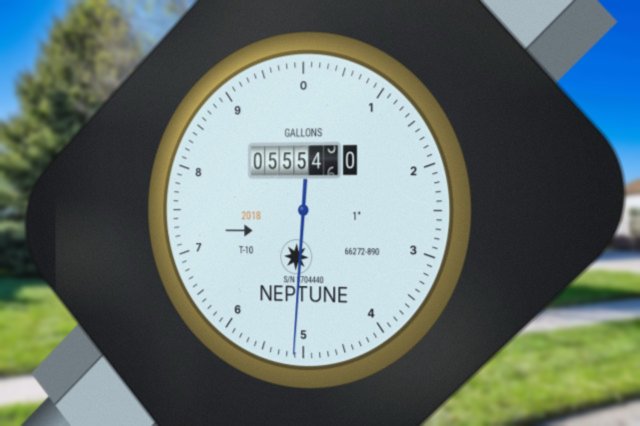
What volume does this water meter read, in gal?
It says 555455.1 gal
